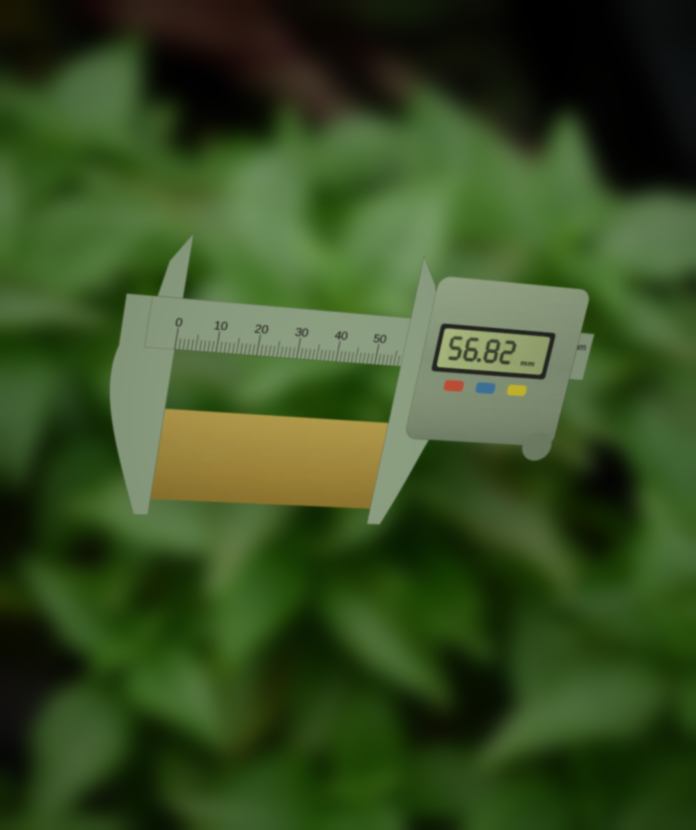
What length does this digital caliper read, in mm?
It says 56.82 mm
